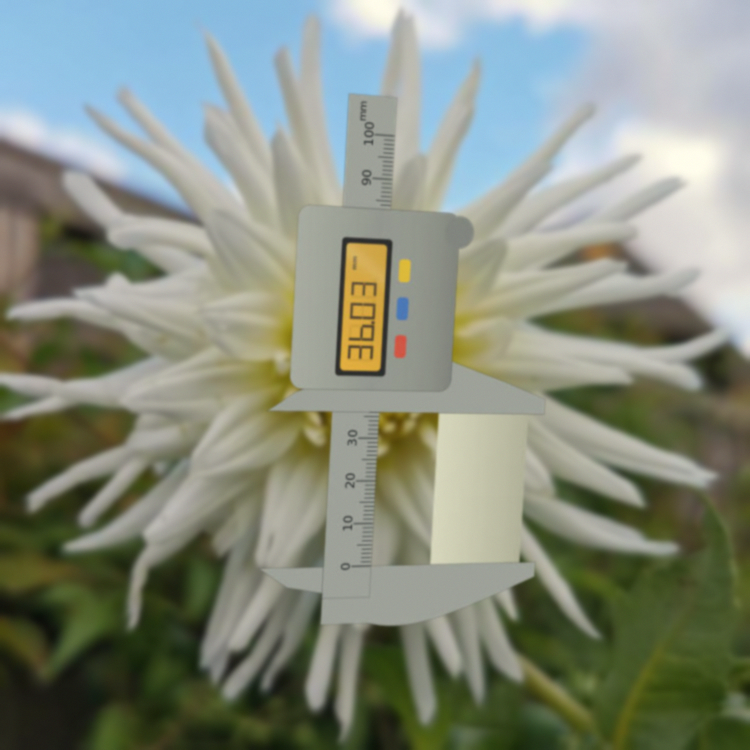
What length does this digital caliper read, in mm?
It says 36.03 mm
